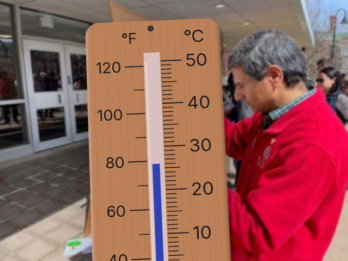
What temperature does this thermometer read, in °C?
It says 26 °C
